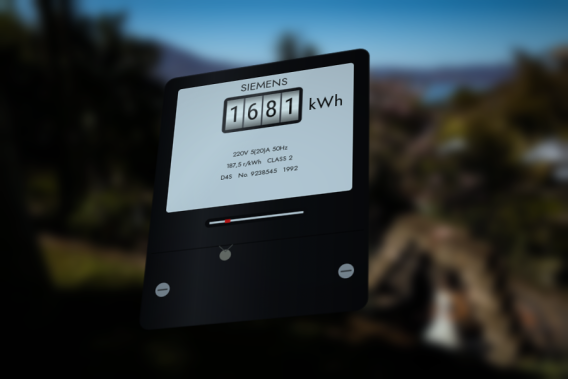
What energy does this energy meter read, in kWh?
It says 1681 kWh
